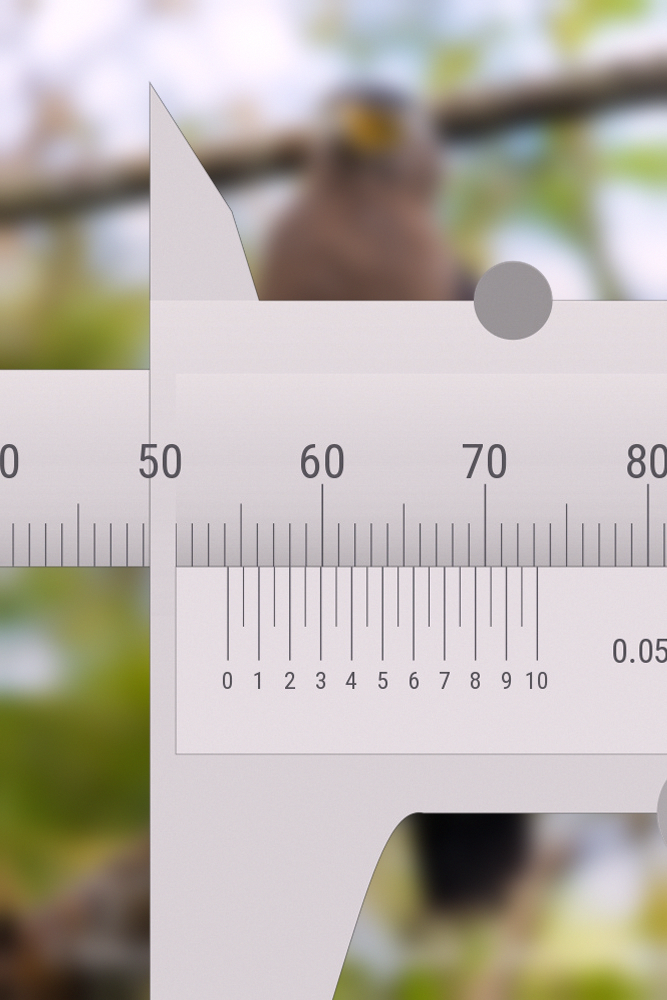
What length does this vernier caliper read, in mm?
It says 54.2 mm
